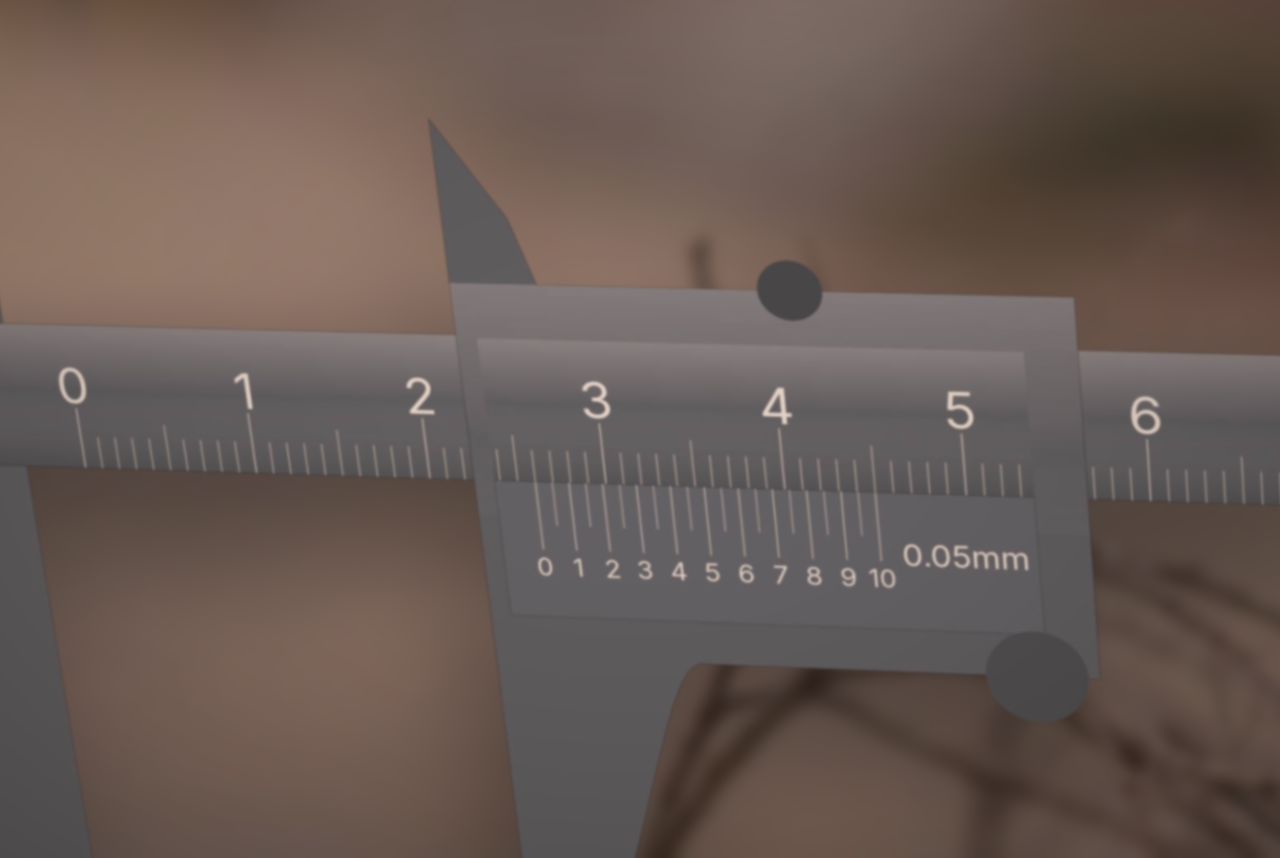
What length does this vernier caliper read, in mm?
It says 26.0 mm
